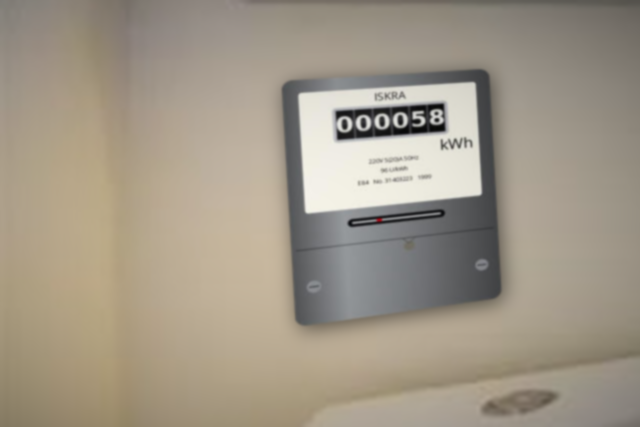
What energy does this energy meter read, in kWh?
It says 58 kWh
